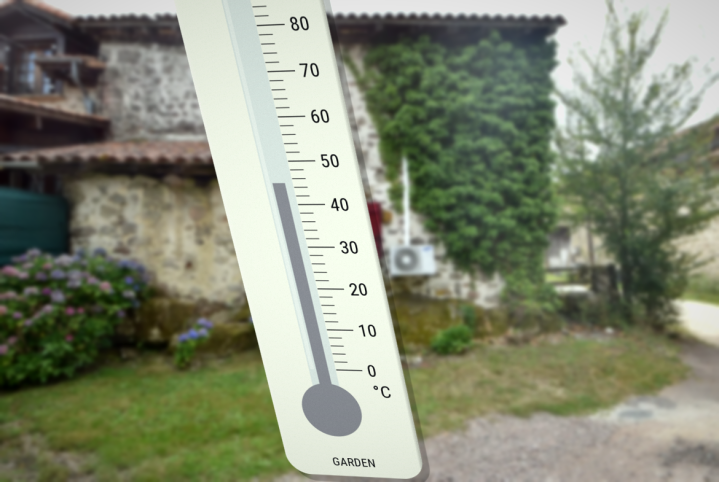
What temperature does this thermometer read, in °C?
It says 45 °C
